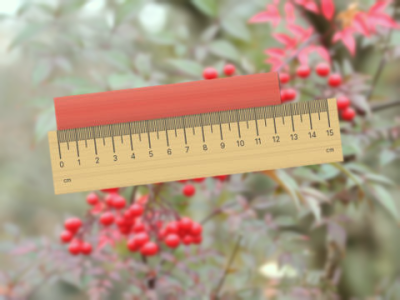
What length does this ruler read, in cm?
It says 12.5 cm
